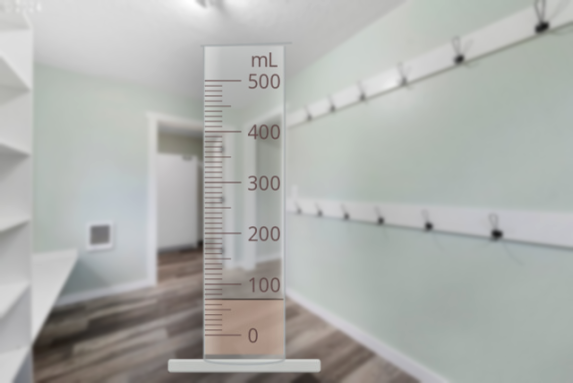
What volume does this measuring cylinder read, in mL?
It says 70 mL
